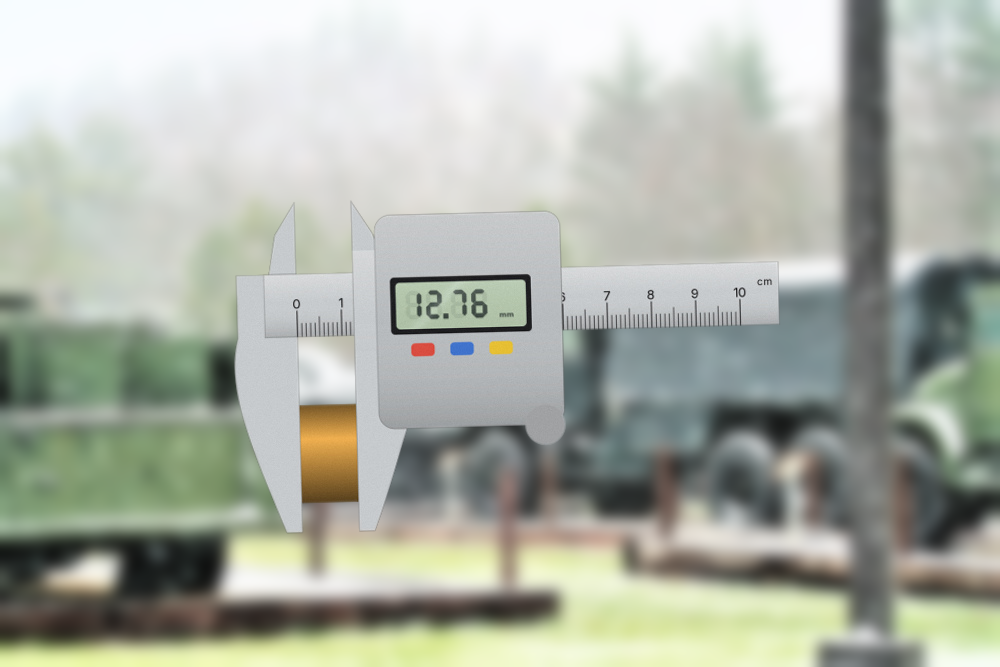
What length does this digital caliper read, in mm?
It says 12.76 mm
